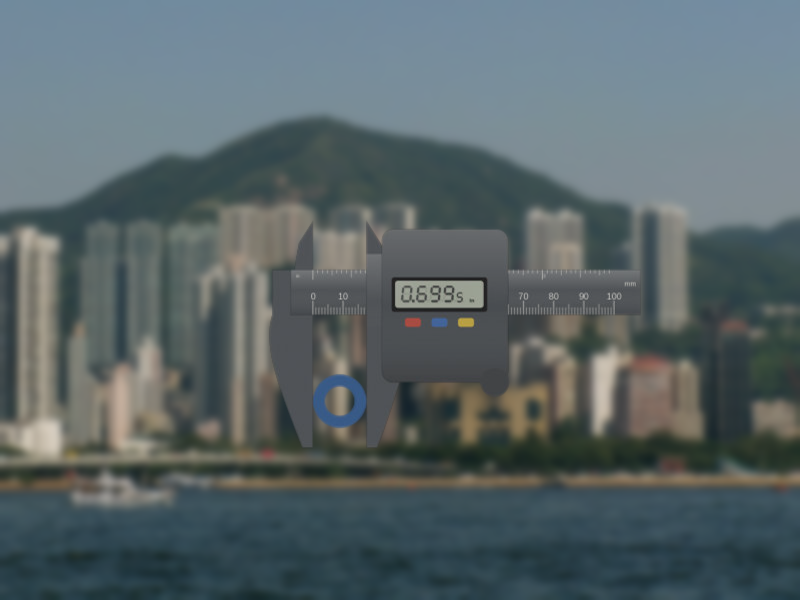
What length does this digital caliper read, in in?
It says 0.6995 in
